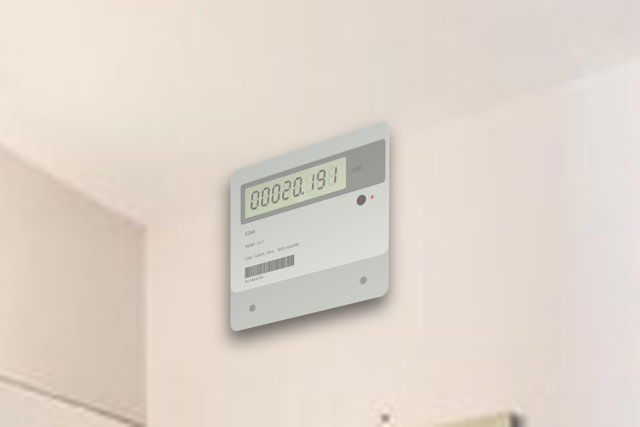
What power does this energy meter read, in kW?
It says 20.191 kW
